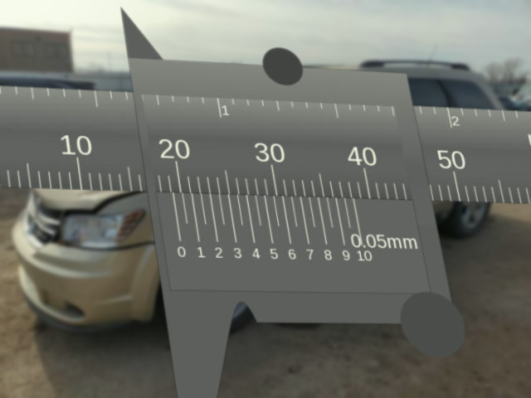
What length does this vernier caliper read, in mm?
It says 19.2 mm
